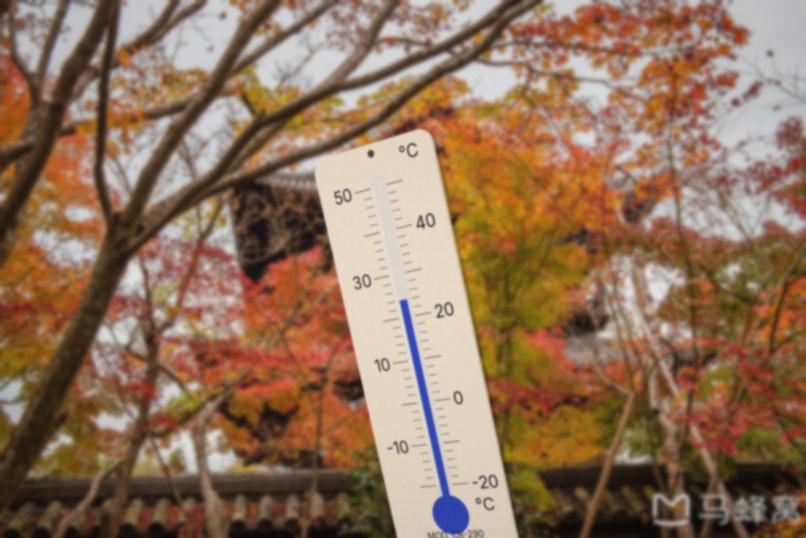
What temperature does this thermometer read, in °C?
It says 24 °C
